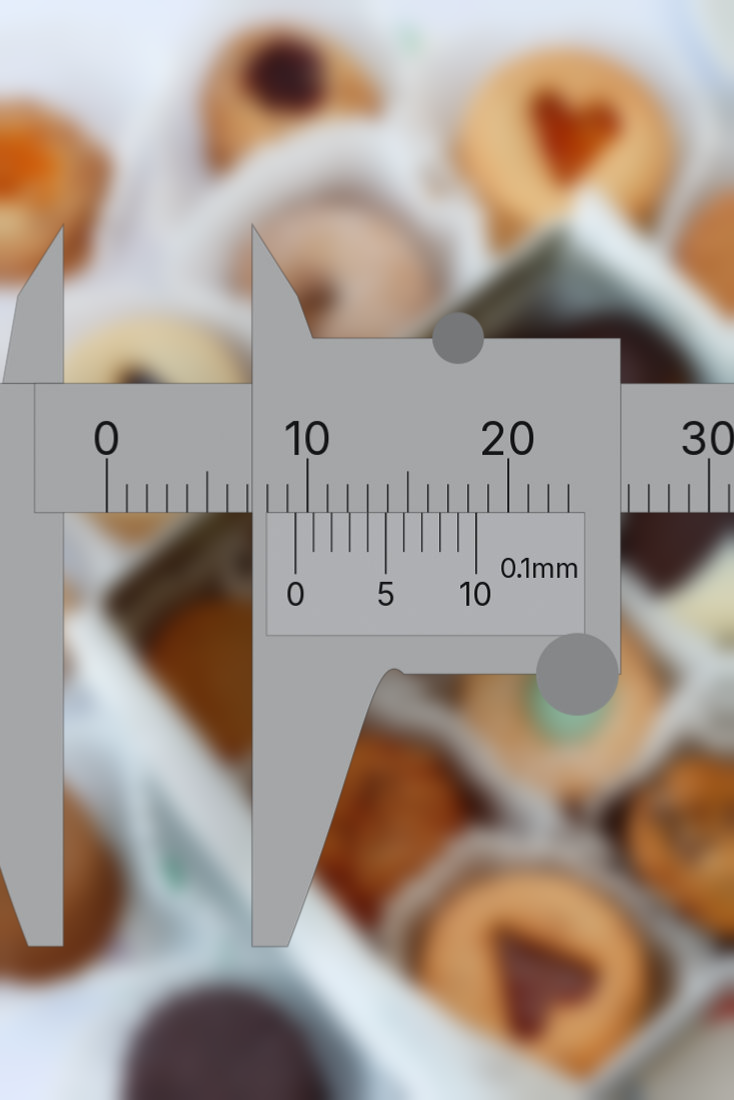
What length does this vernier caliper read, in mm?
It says 9.4 mm
